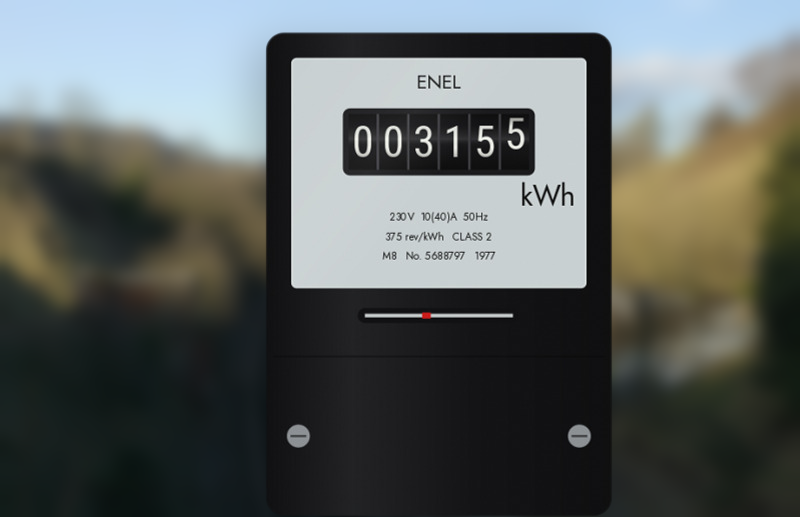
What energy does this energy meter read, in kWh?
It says 3155 kWh
